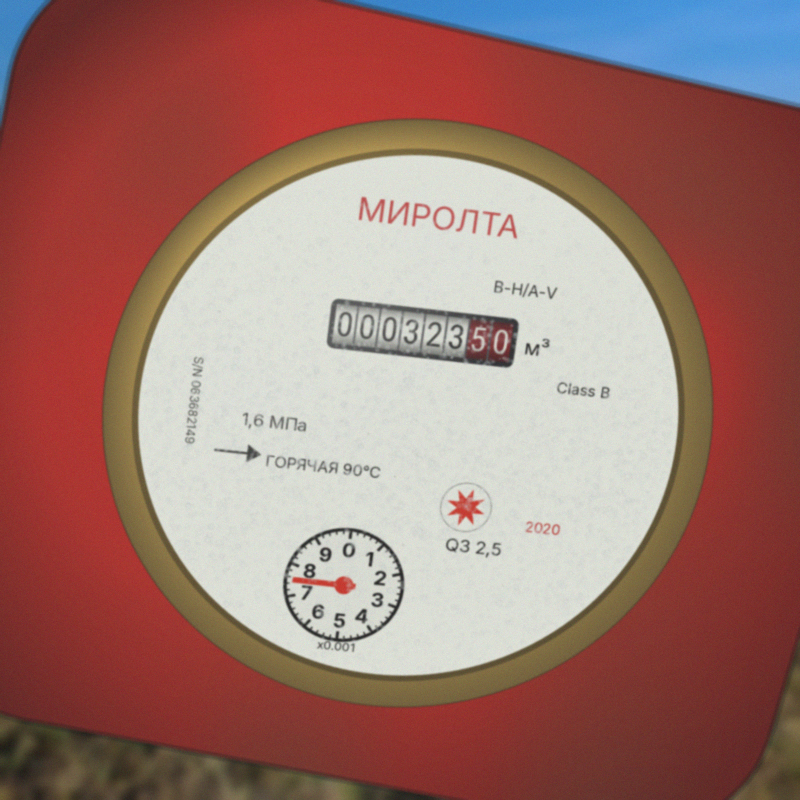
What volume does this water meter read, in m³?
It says 323.507 m³
